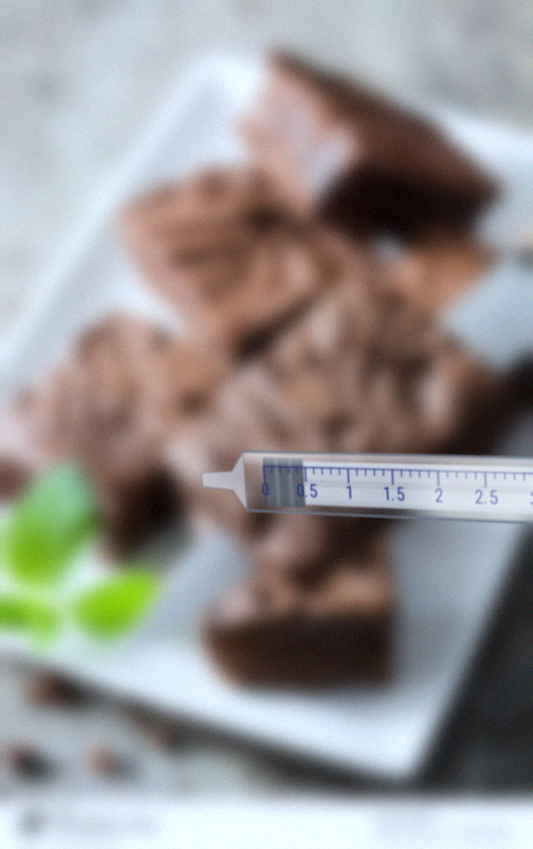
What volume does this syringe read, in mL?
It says 0 mL
